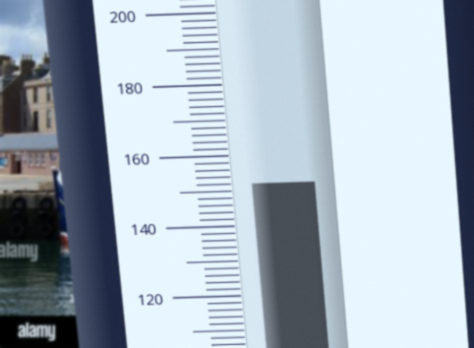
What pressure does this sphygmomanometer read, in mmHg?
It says 152 mmHg
